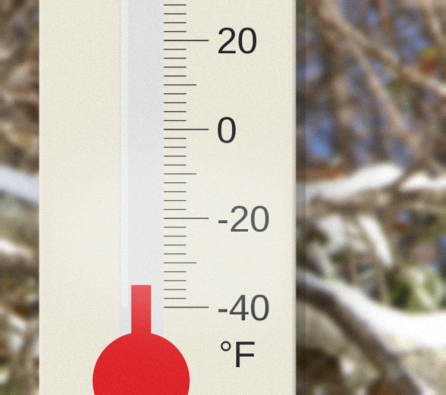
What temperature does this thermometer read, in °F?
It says -35 °F
